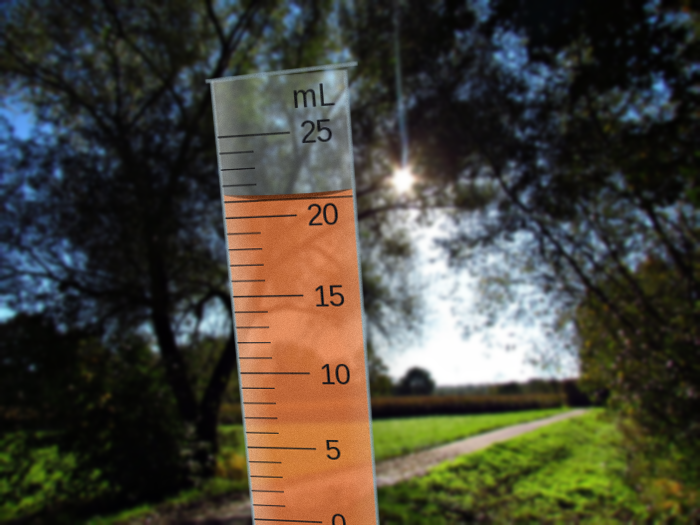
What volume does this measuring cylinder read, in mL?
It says 21 mL
